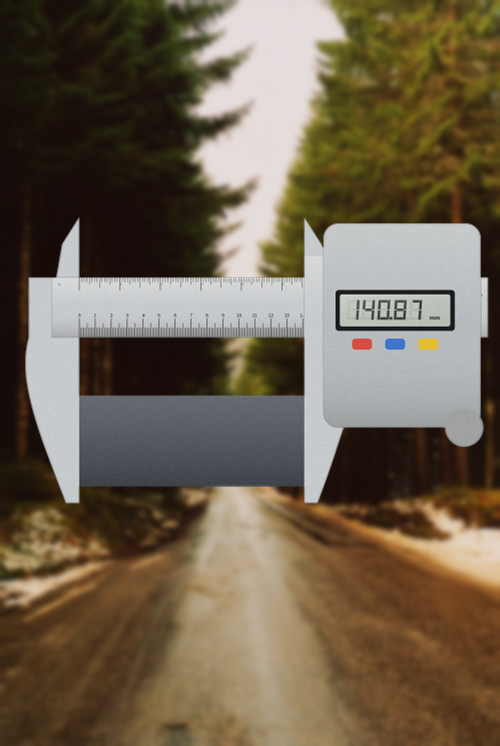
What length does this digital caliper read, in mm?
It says 140.87 mm
